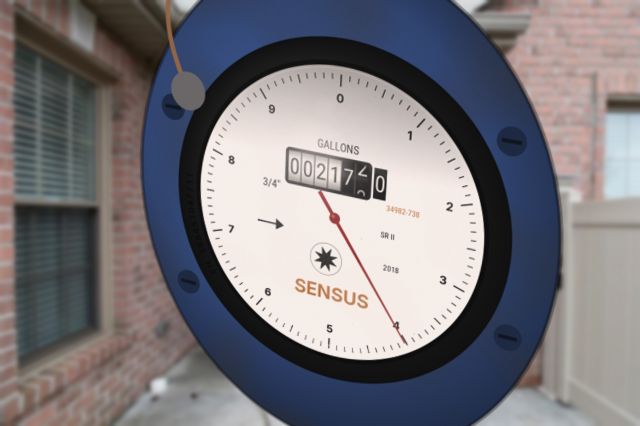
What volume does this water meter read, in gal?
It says 21724.0 gal
